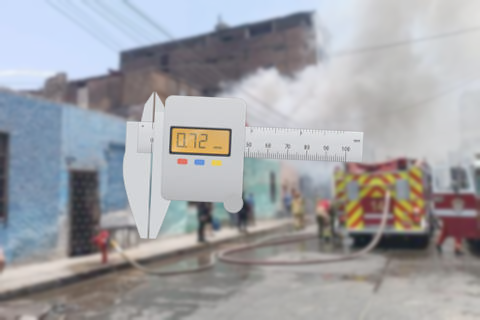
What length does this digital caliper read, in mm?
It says 0.72 mm
